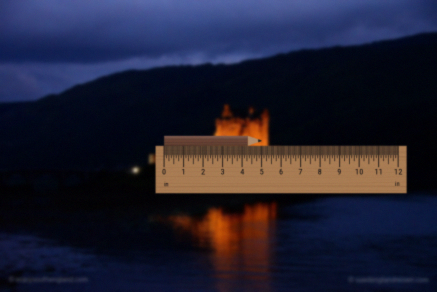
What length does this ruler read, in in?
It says 5 in
